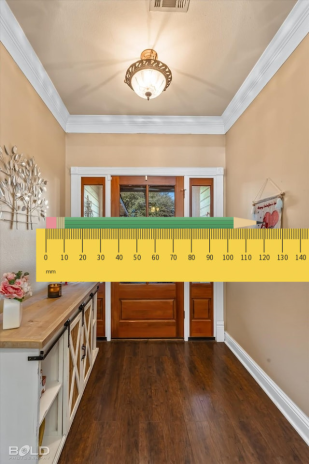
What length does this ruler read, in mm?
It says 120 mm
